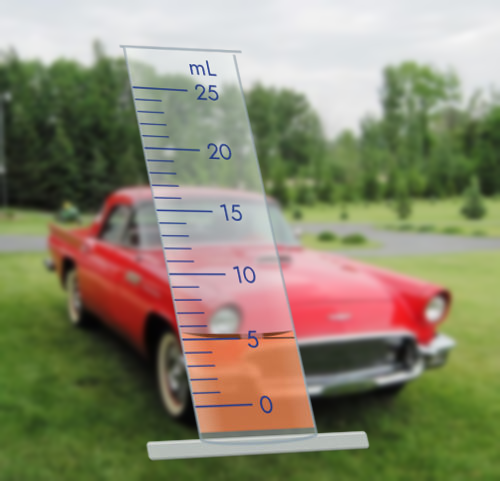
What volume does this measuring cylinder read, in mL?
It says 5 mL
